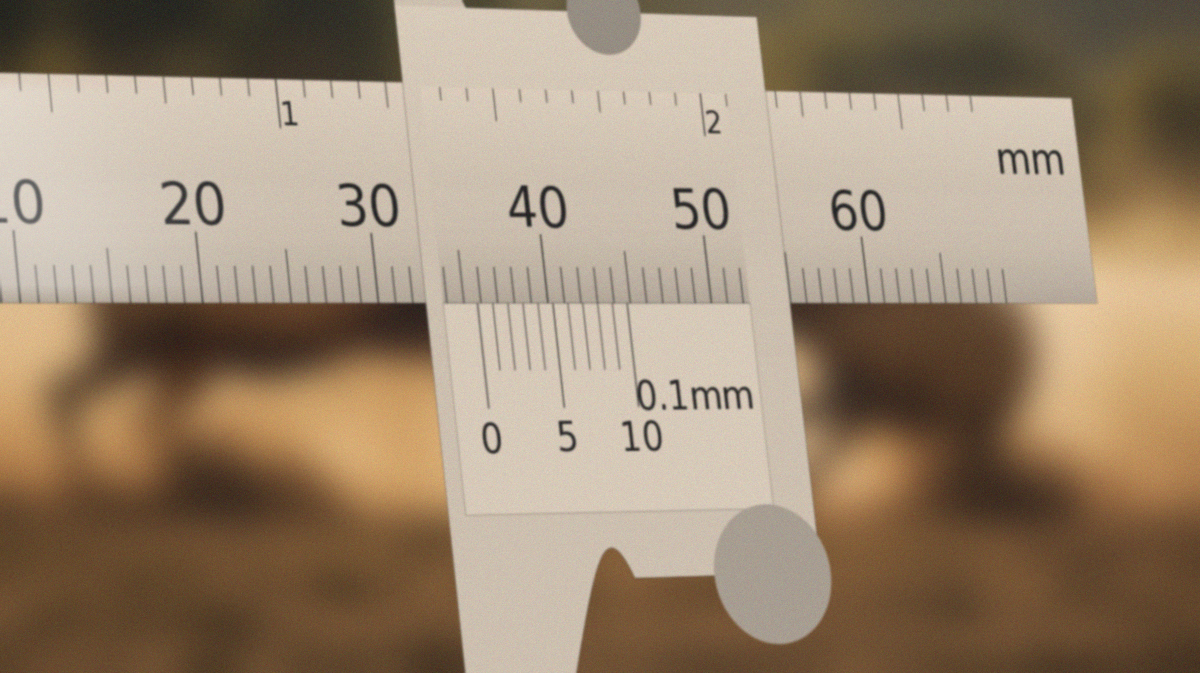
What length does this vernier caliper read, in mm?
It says 35.8 mm
